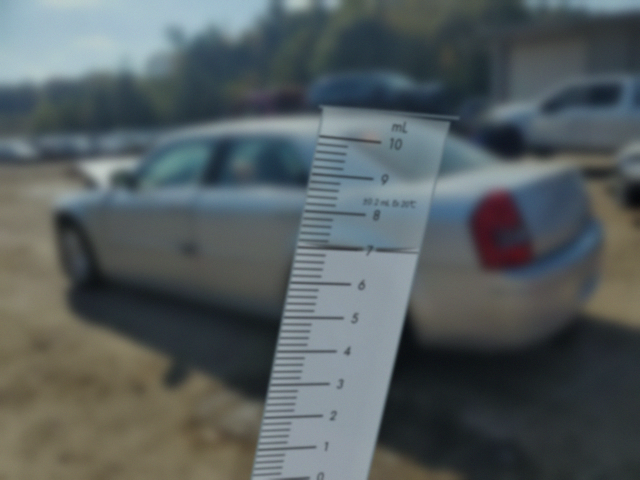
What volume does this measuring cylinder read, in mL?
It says 7 mL
